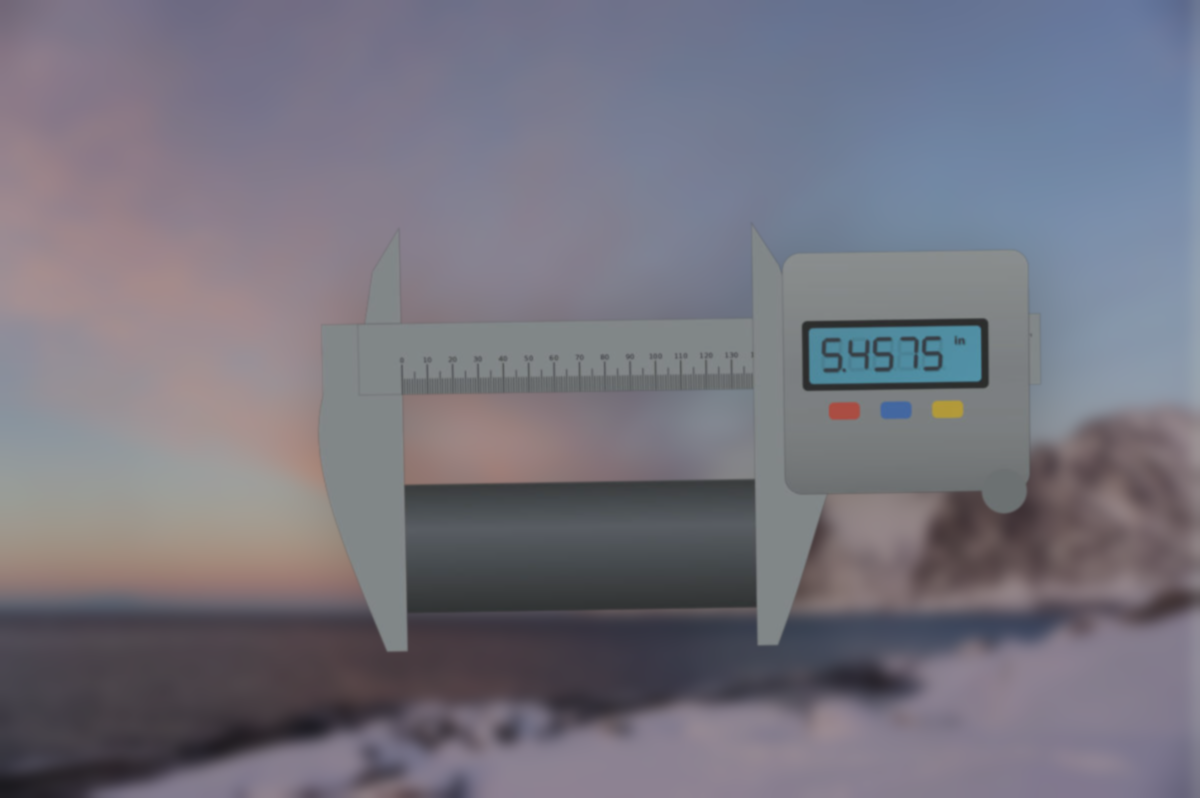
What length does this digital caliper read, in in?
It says 5.4575 in
